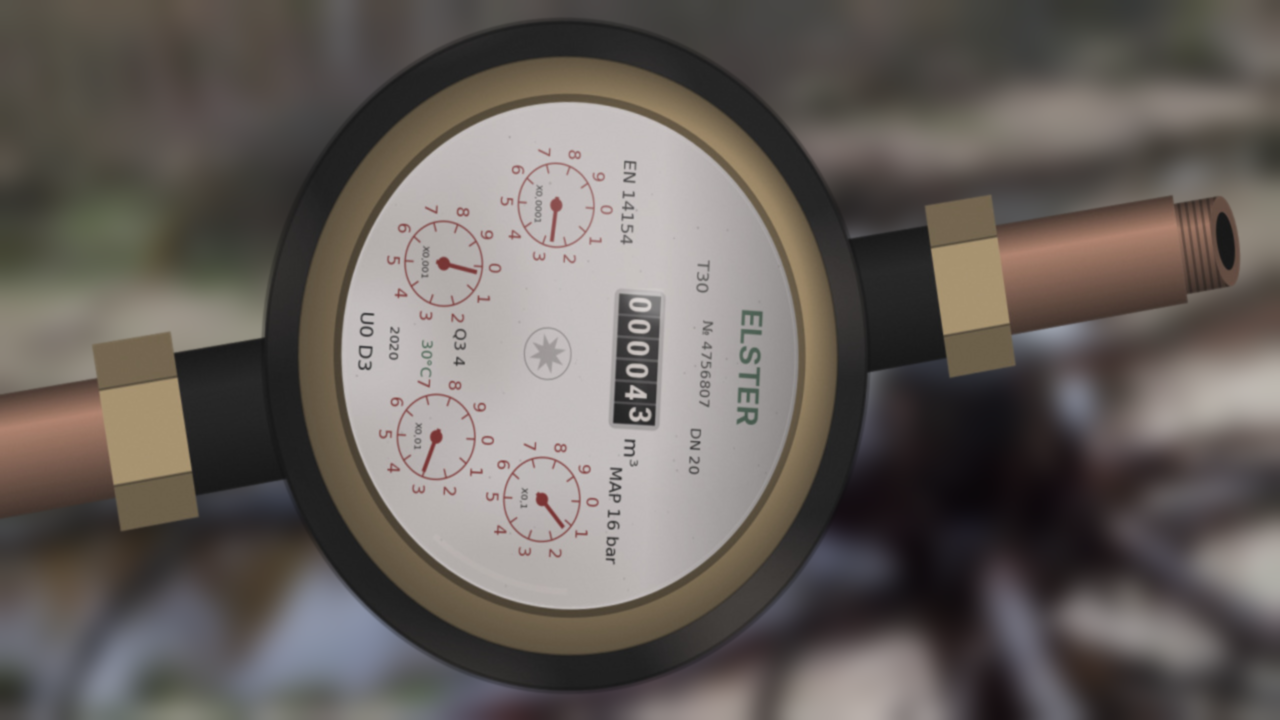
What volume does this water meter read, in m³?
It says 43.1302 m³
